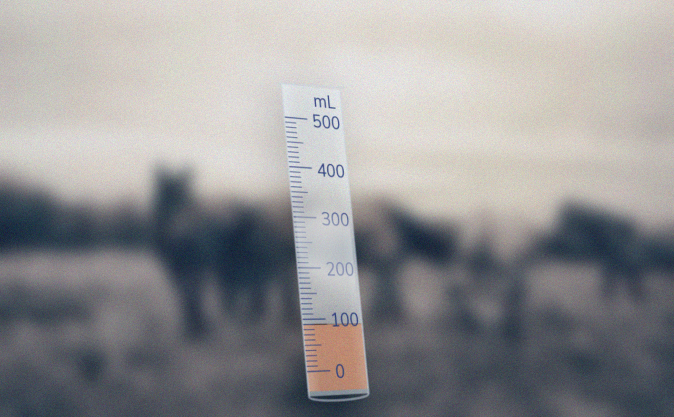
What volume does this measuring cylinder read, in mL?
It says 90 mL
